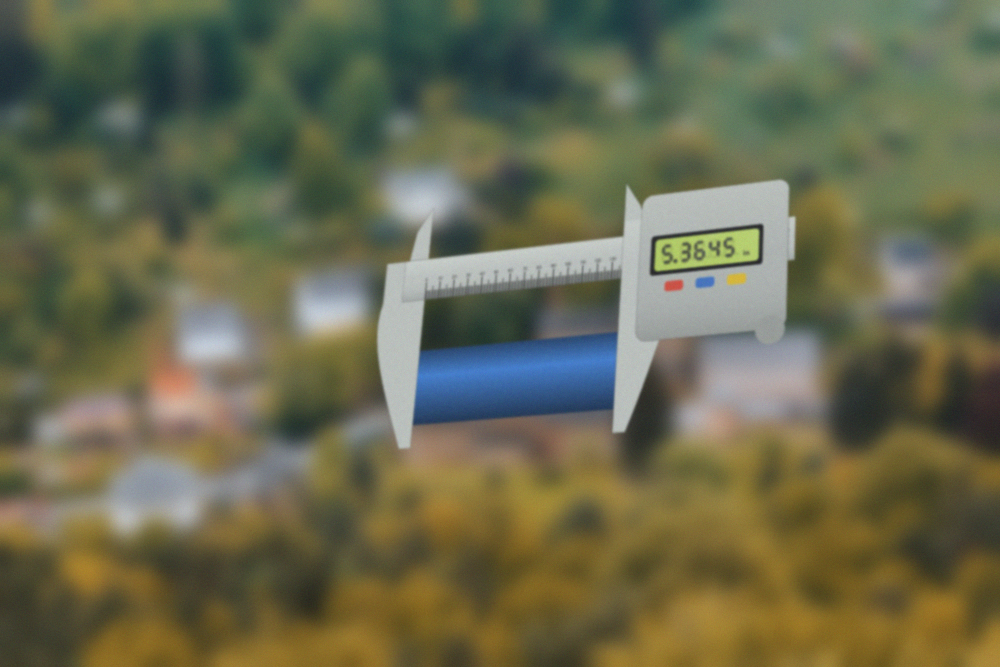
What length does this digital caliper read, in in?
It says 5.3645 in
